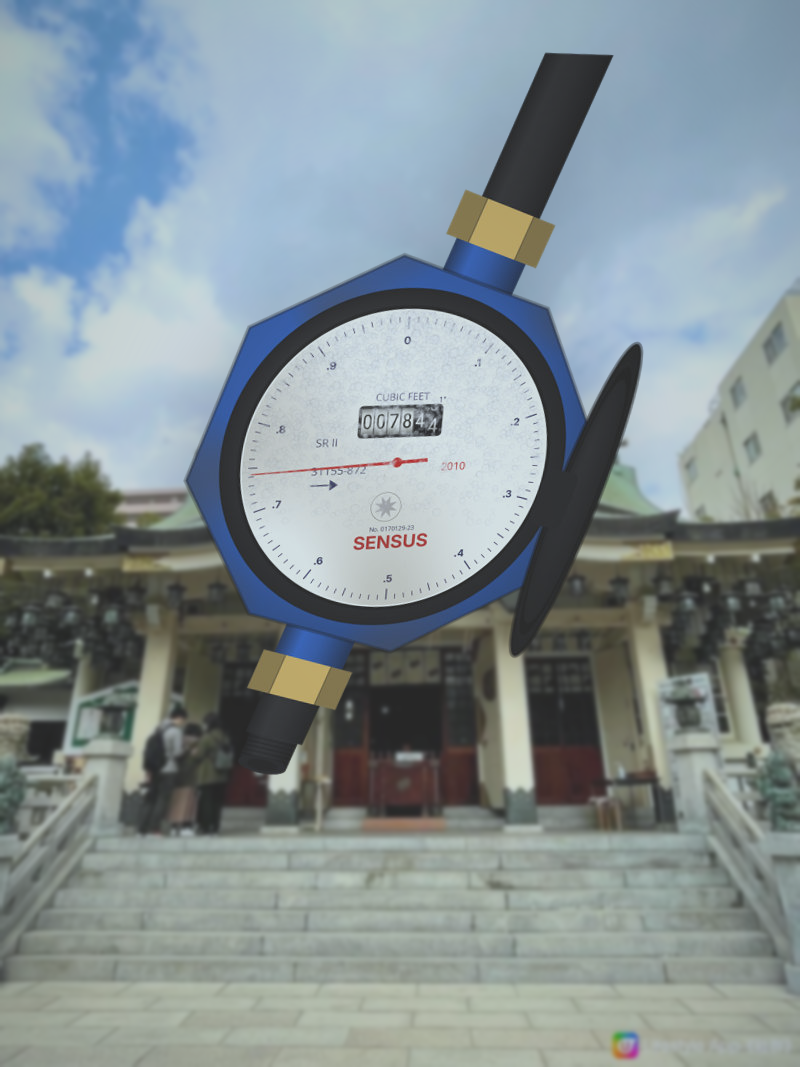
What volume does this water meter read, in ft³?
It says 7843.74 ft³
